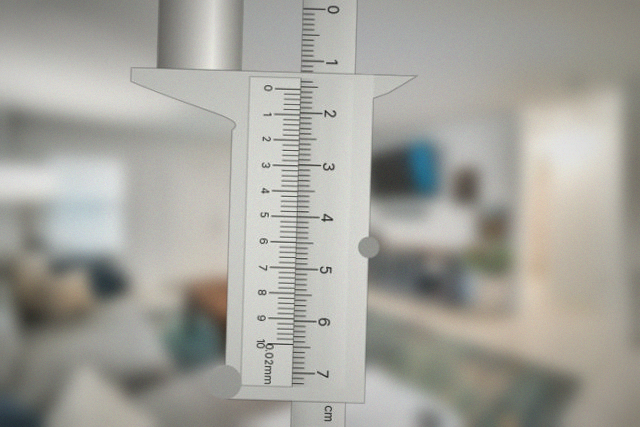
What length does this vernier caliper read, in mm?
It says 15.5 mm
